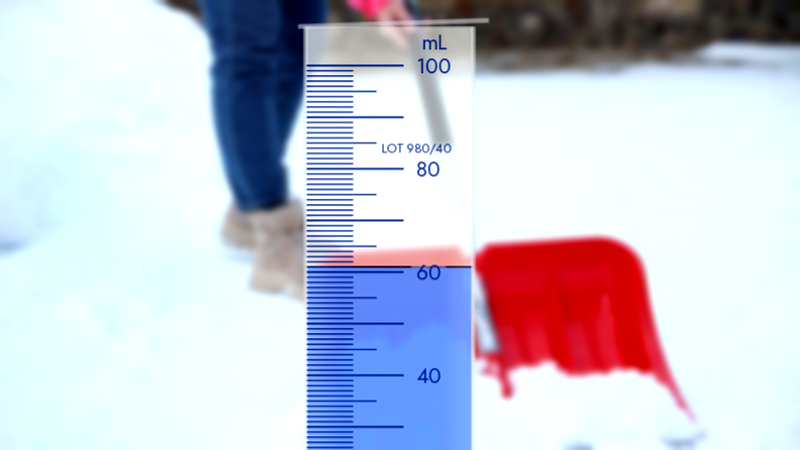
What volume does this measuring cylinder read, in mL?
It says 61 mL
